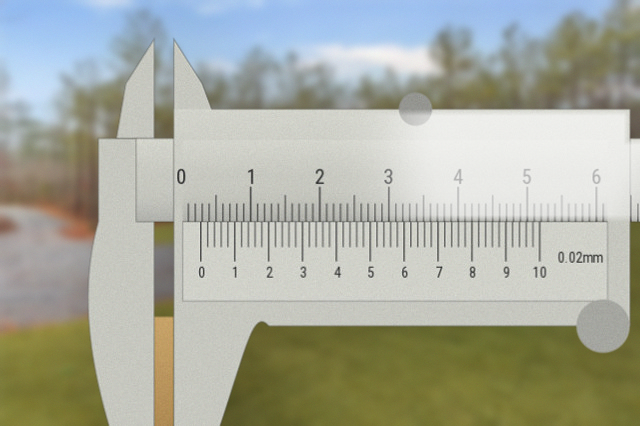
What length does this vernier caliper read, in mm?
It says 2.8 mm
